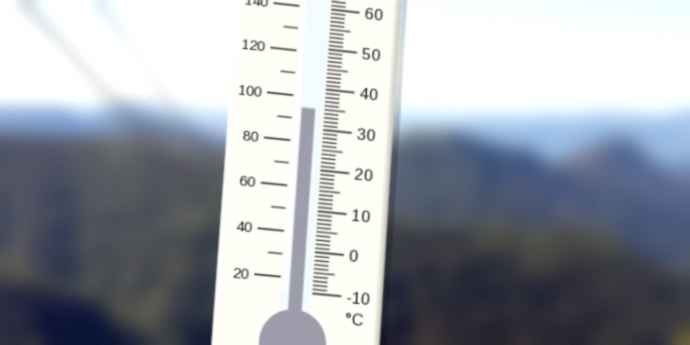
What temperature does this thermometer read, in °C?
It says 35 °C
